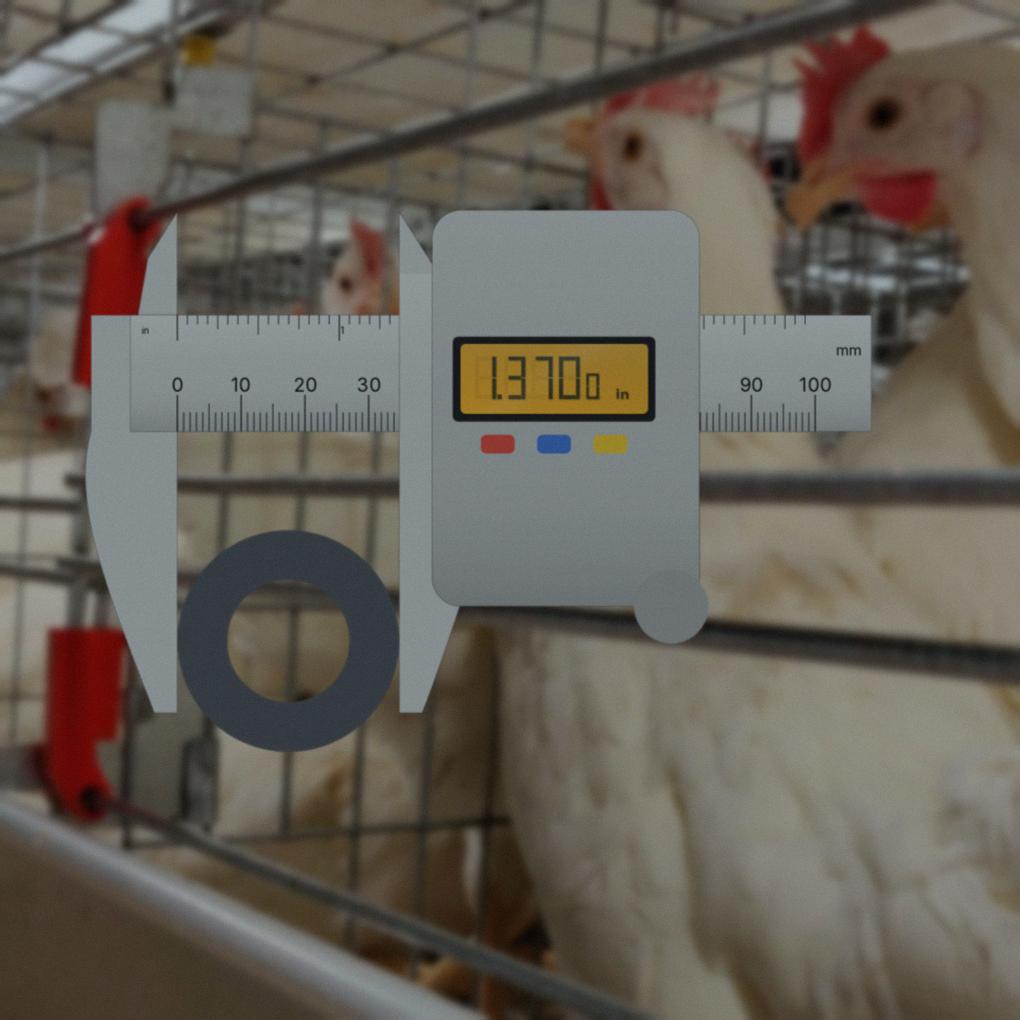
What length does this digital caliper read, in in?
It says 1.3700 in
